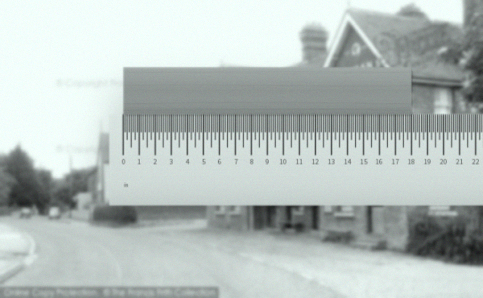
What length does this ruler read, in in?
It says 18 in
